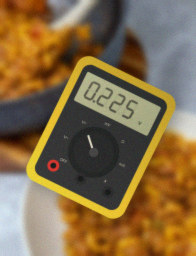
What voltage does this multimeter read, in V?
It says 0.225 V
